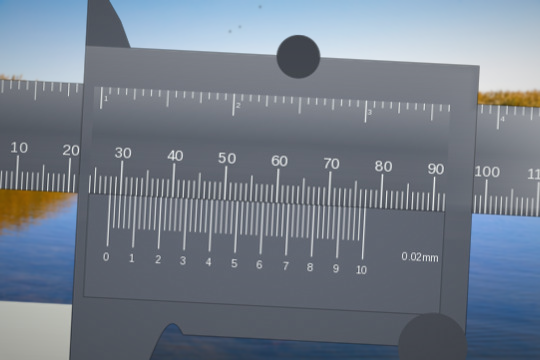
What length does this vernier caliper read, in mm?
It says 28.0 mm
